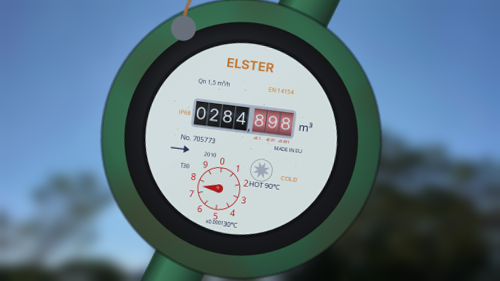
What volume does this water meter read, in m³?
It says 284.8987 m³
